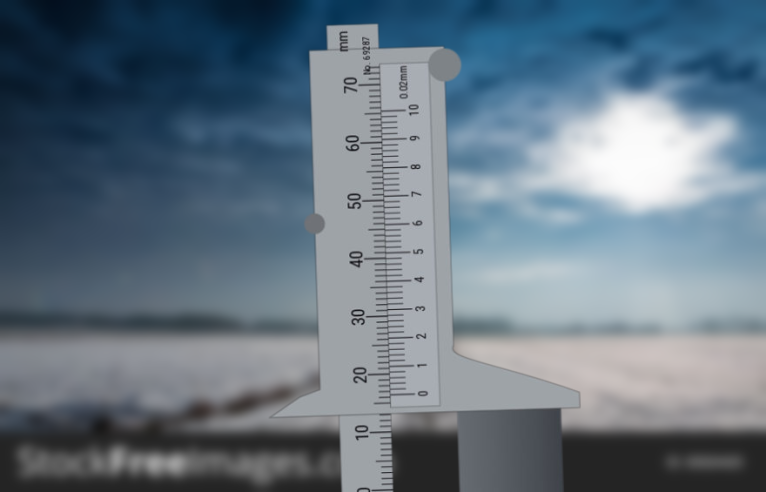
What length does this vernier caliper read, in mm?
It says 16.4 mm
